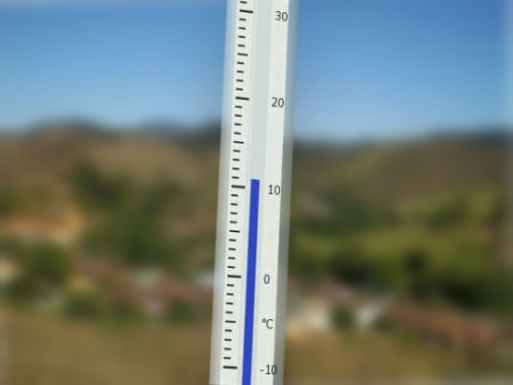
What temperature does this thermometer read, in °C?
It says 11 °C
